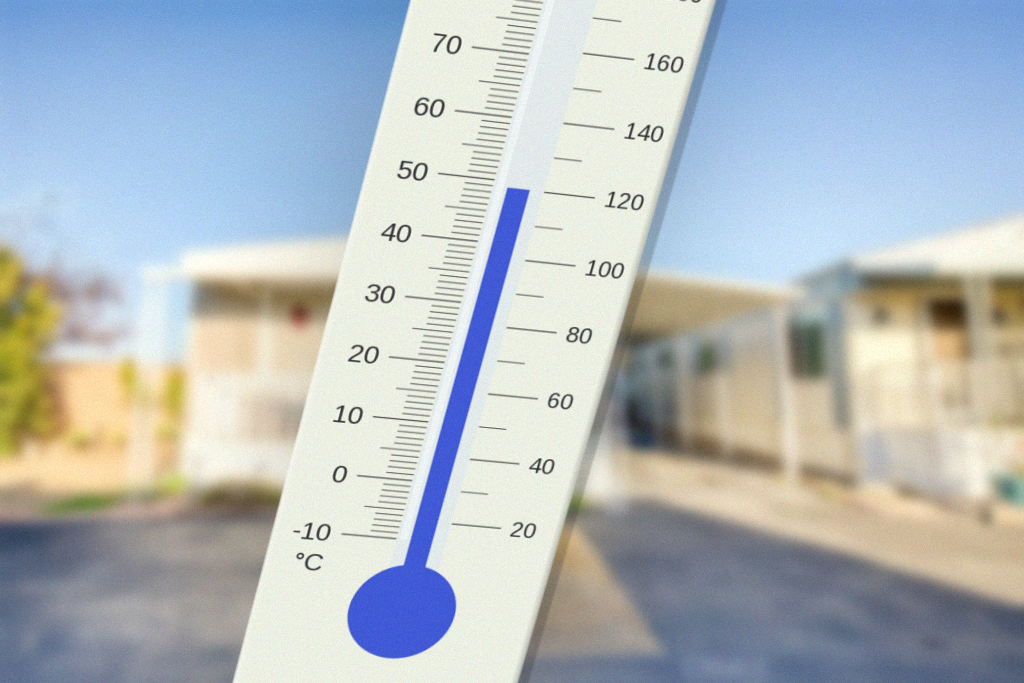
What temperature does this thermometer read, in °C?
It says 49 °C
